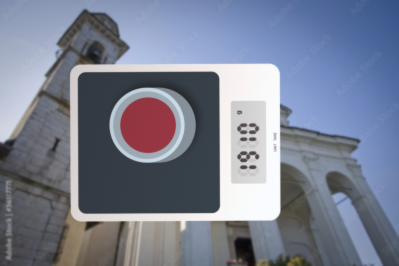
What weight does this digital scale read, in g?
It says 1910 g
